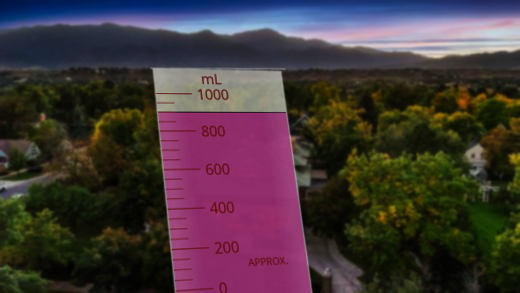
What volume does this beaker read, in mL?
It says 900 mL
